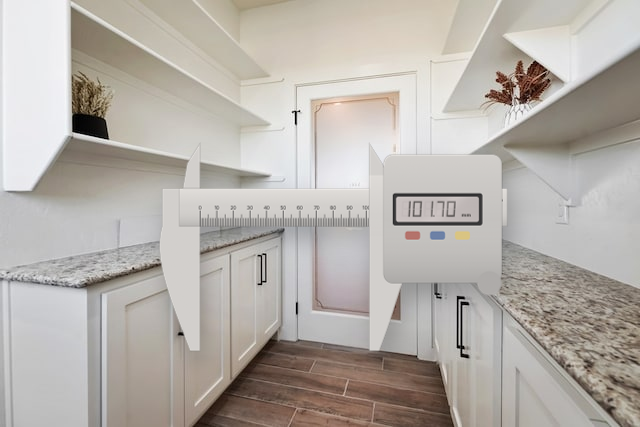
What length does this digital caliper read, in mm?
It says 101.70 mm
